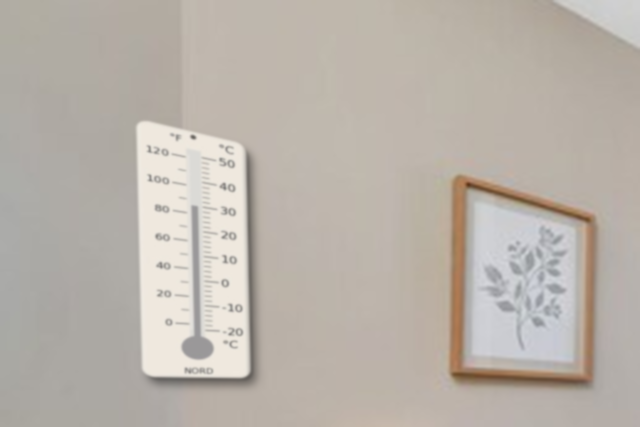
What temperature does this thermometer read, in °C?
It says 30 °C
